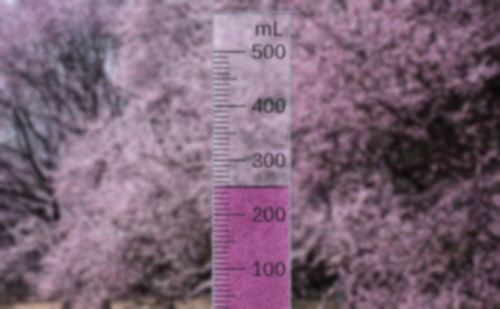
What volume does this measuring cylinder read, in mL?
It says 250 mL
